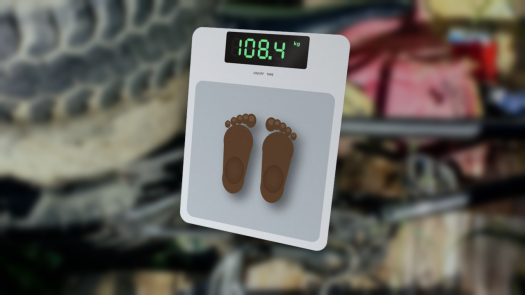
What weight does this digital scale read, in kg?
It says 108.4 kg
